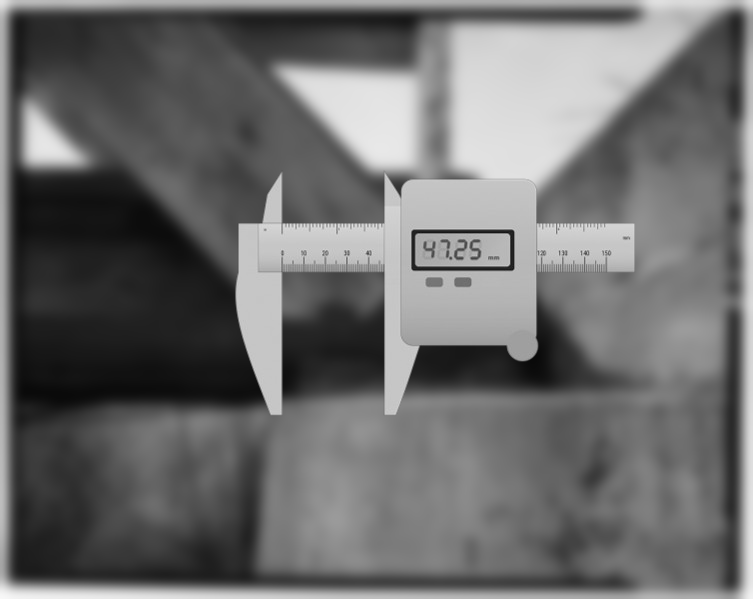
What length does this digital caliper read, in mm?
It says 47.25 mm
